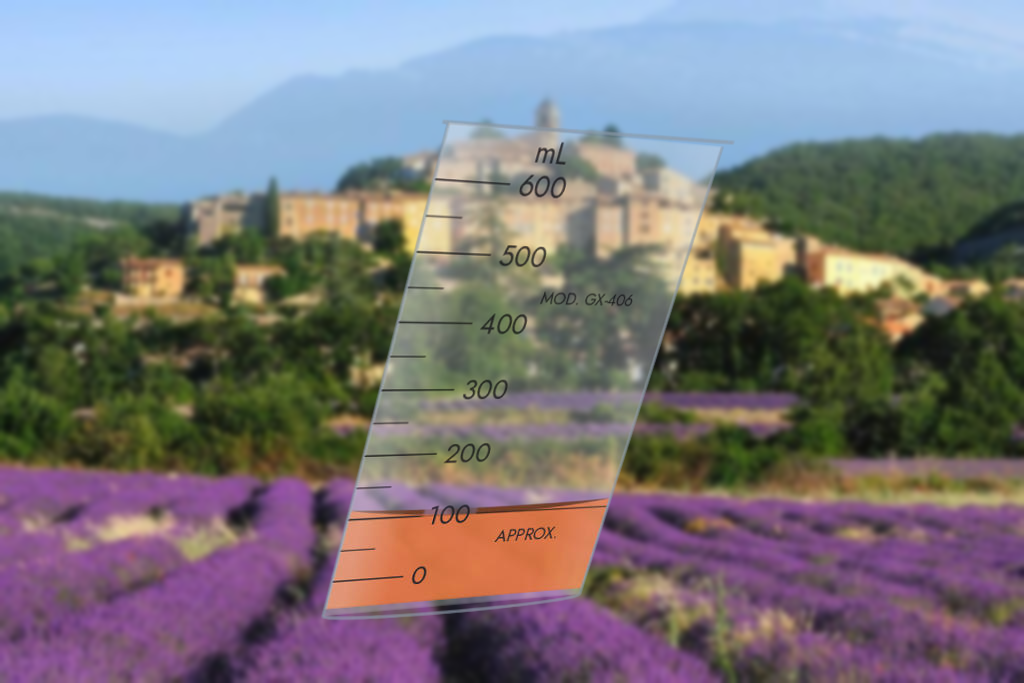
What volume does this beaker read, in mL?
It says 100 mL
